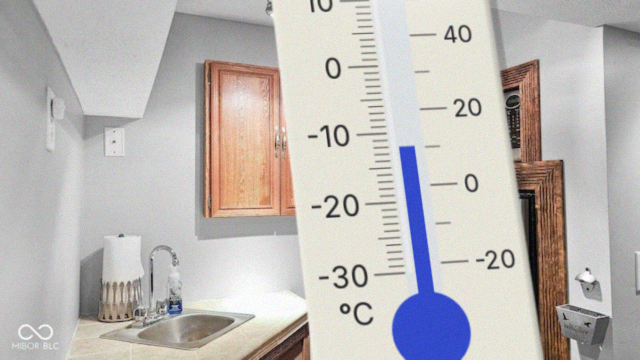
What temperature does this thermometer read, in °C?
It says -12 °C
